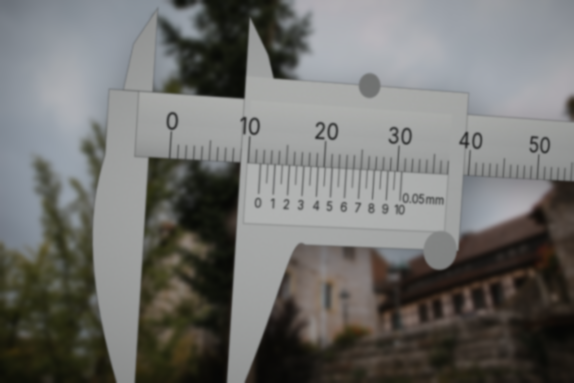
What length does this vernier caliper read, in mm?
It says 11.6 mm
